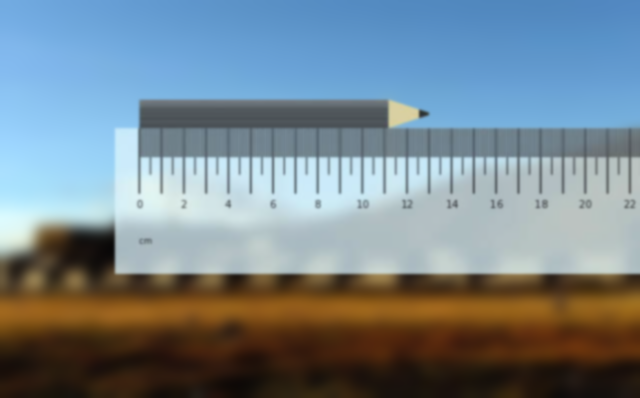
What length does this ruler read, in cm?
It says 13 cm
